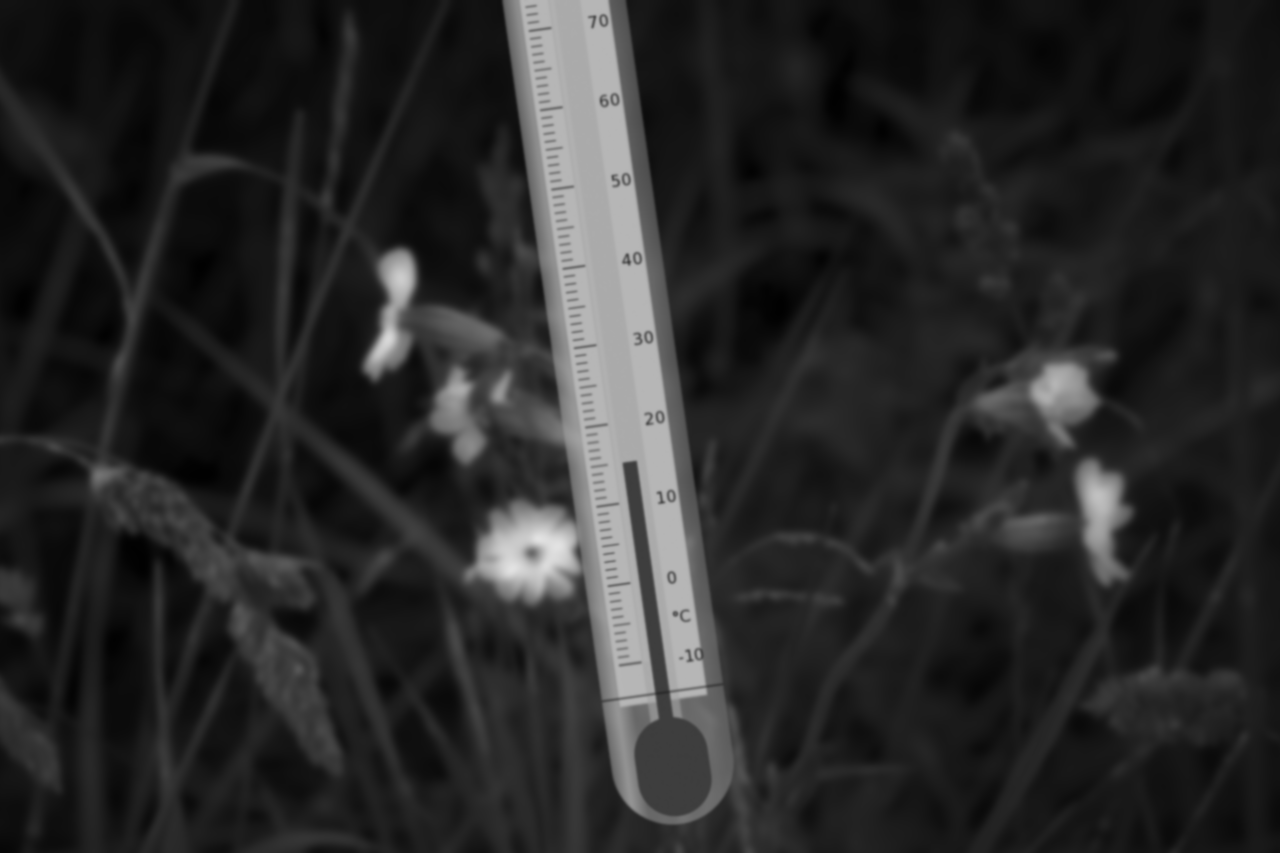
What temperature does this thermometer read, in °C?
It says 15 °C
